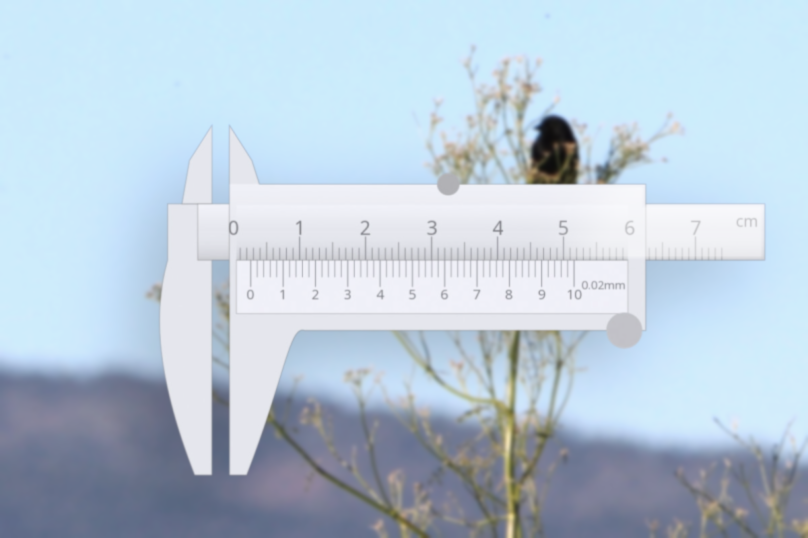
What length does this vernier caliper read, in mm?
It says 2.6 mm
